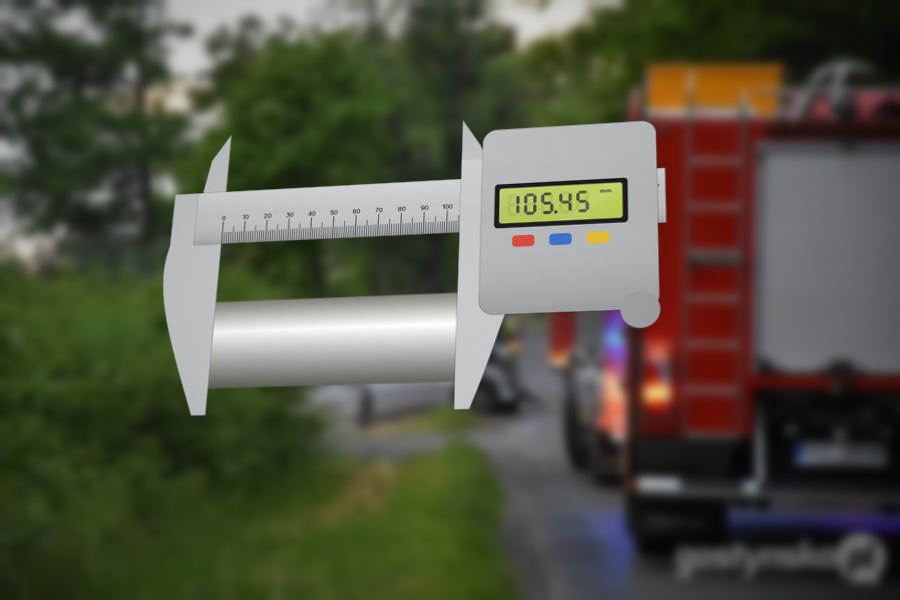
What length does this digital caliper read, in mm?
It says 105.45 mm
